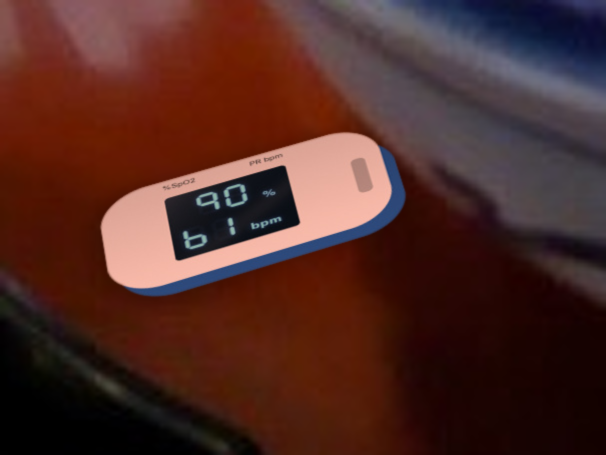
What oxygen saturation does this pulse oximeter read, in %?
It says 90 %
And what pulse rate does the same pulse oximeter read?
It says 61 bpm
